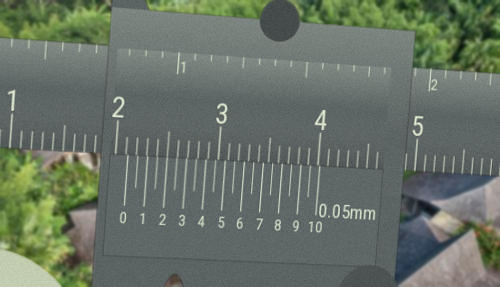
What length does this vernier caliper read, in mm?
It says 21.2 mm
